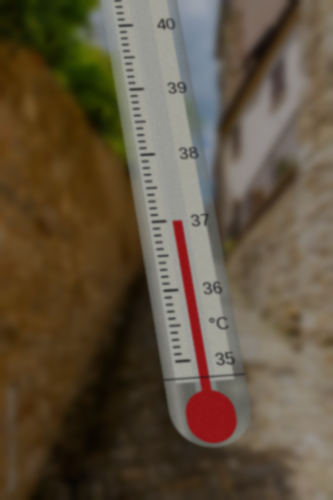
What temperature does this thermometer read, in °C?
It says 37 °C
